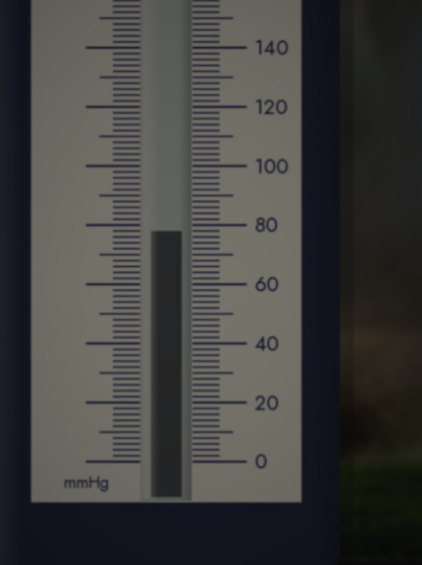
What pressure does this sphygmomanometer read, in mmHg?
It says 78 mmHg
